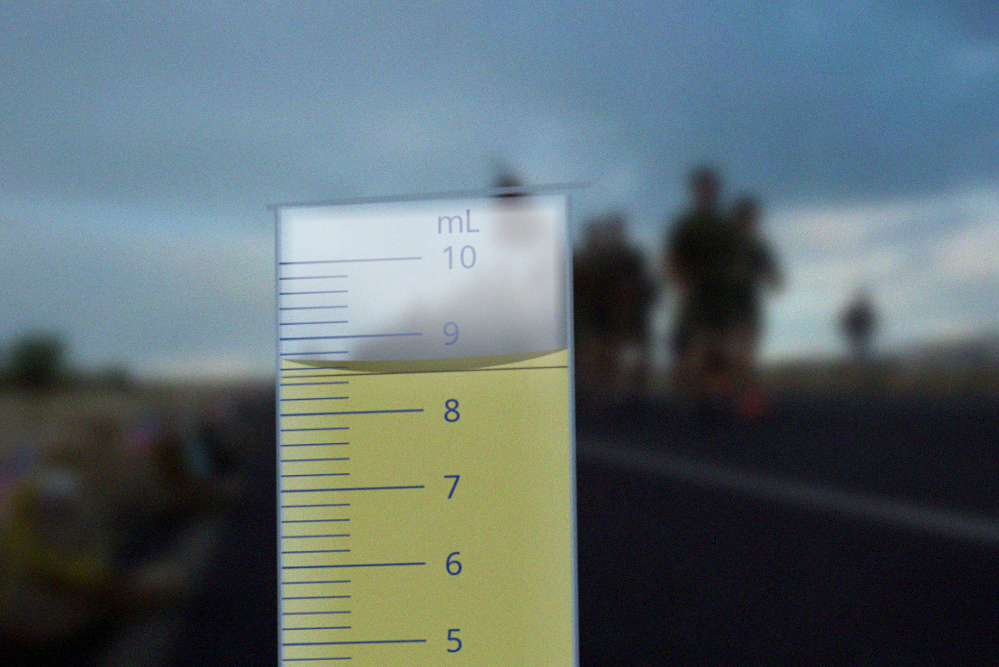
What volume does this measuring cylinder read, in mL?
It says 8.5 mL
